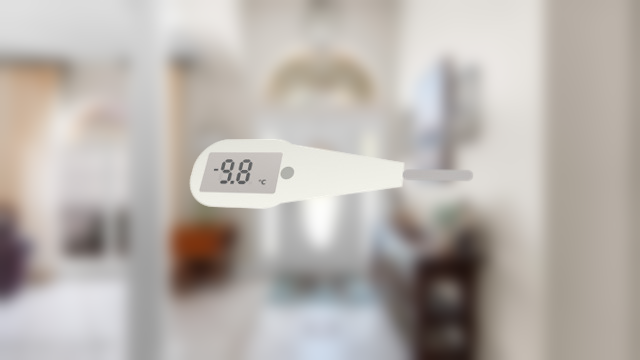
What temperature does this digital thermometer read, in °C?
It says -9.8 °C
